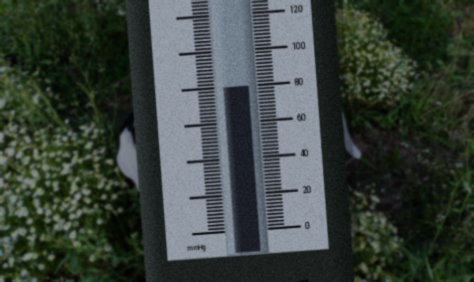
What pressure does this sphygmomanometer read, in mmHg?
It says 80 mmHg
